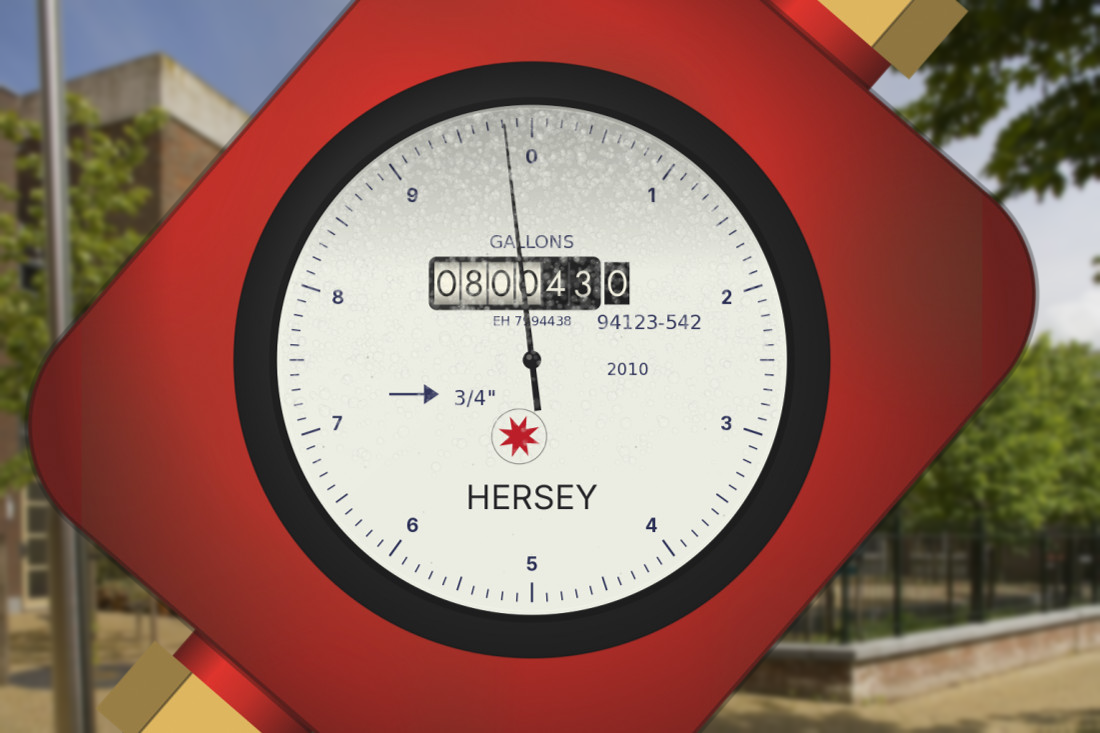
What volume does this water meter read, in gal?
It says 800429.8 gal
